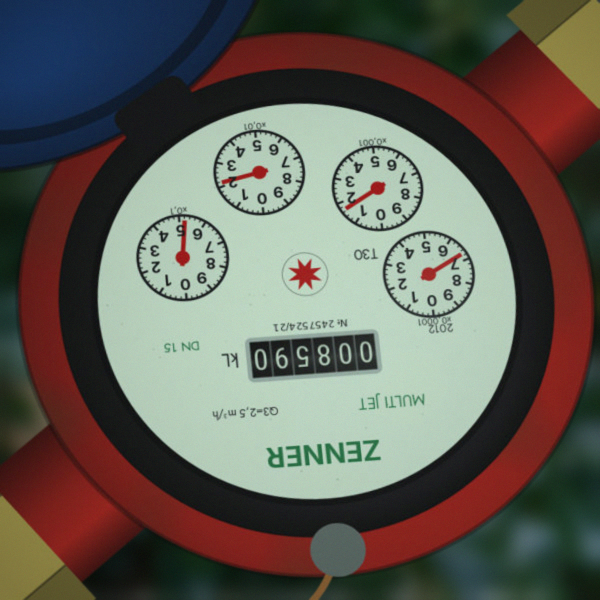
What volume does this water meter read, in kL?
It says 8590.5216 kL
